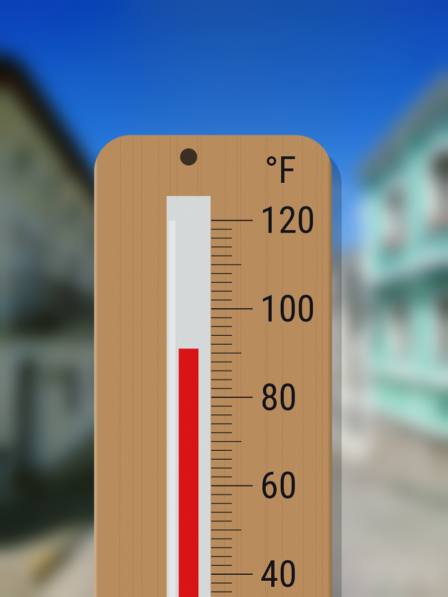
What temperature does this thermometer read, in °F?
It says 91 °F
